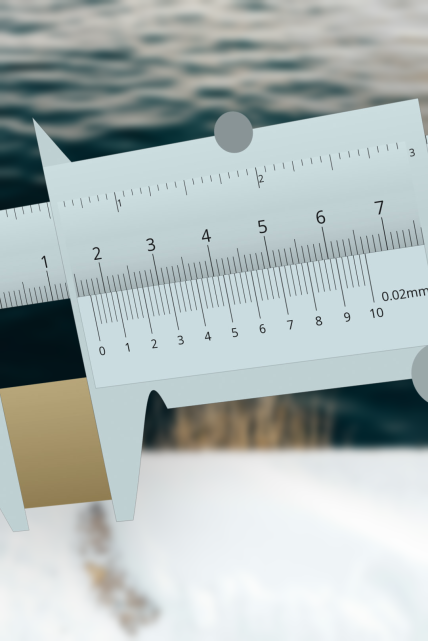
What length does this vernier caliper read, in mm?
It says 17.2 mm
